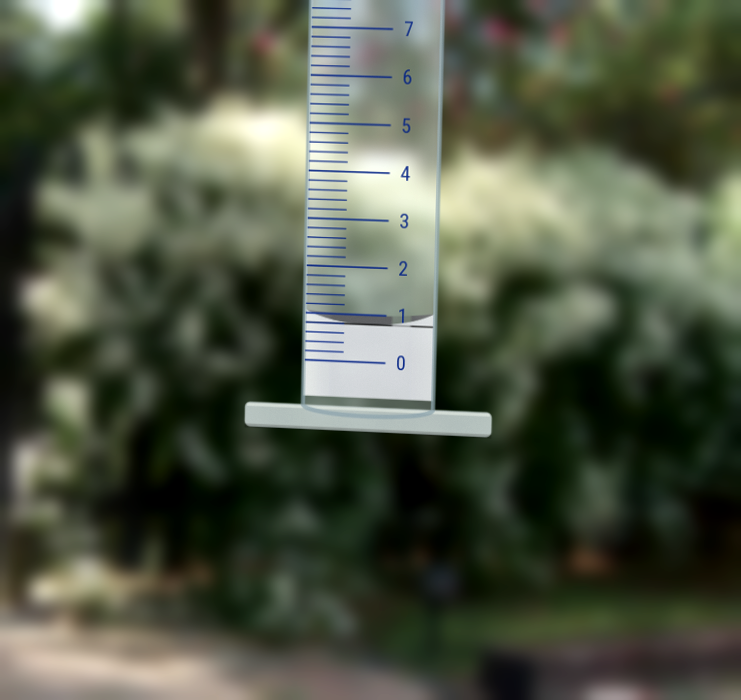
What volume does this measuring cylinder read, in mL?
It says 0.8 mL
